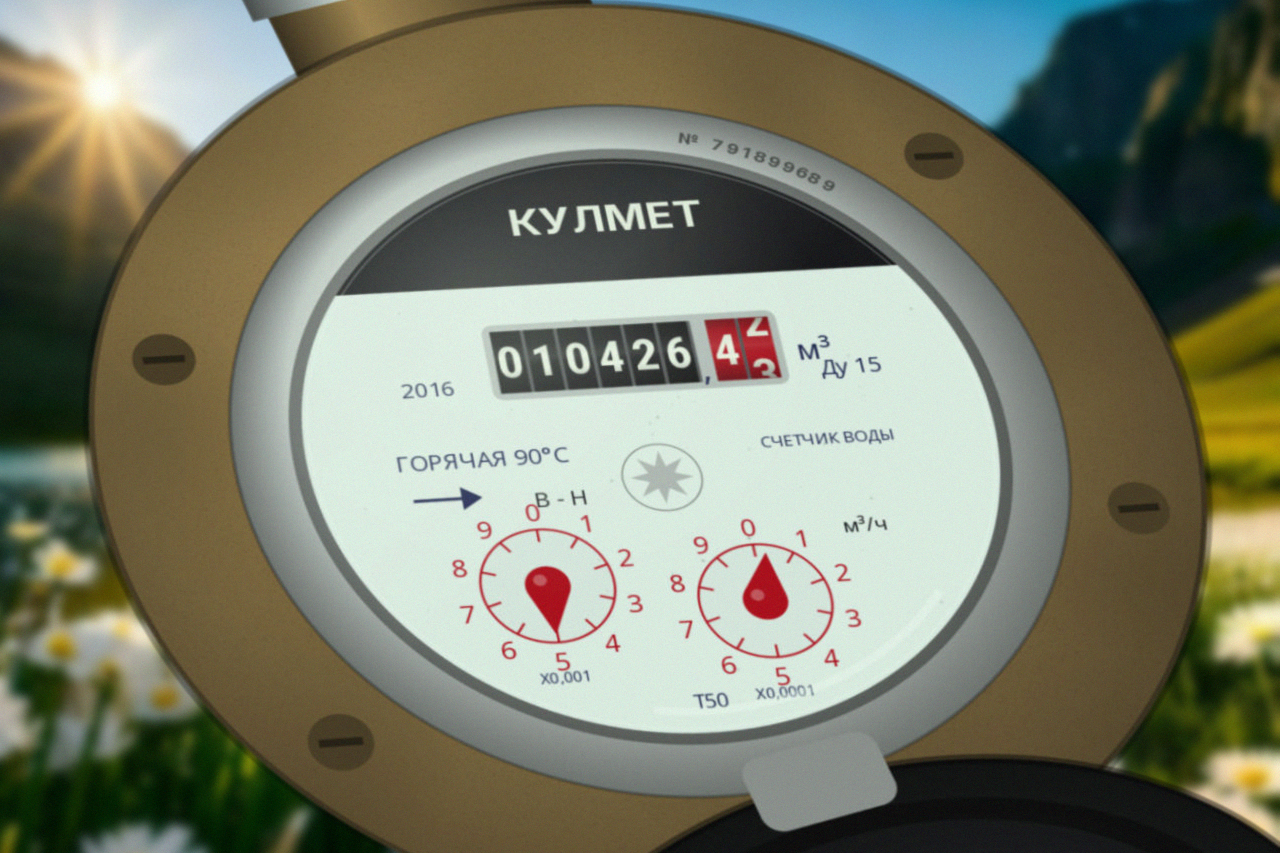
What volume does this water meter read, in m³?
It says 10426.4250 m³
